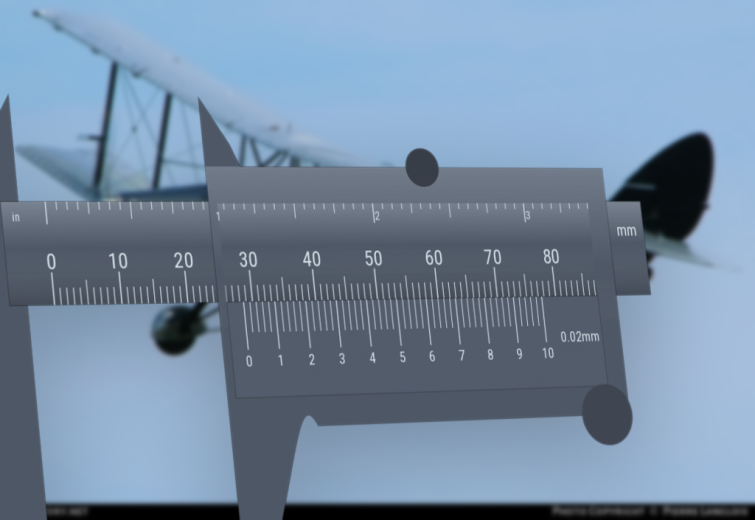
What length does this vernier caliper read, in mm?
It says 28.6 mm
